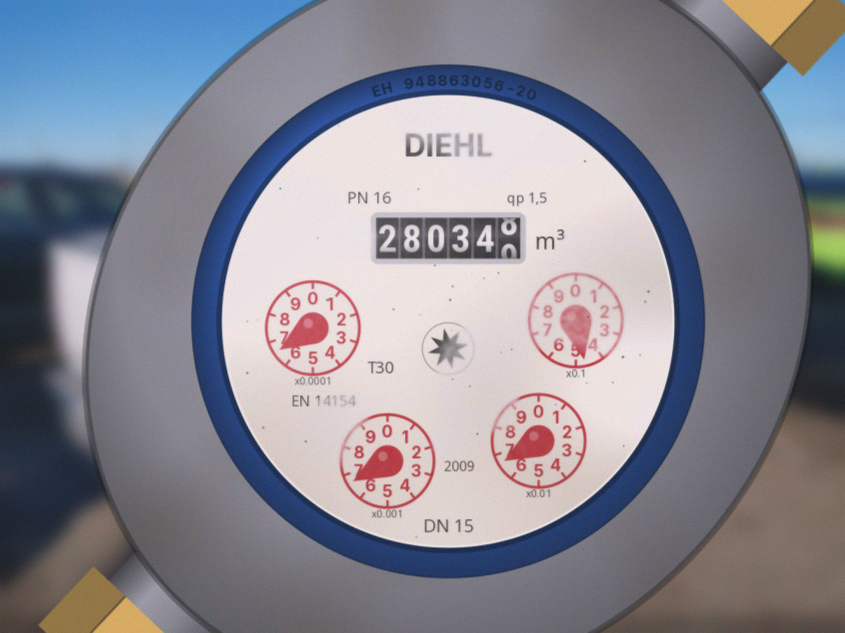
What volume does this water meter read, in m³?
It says 280348.4666 m³
